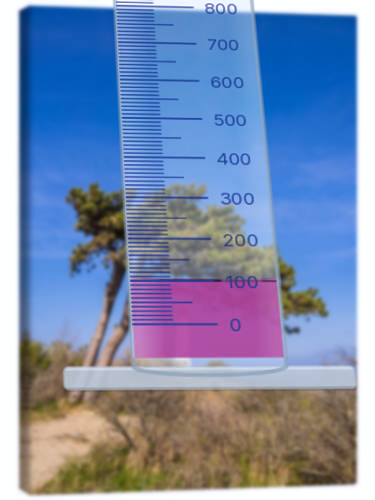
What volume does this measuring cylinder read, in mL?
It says 100 mL
